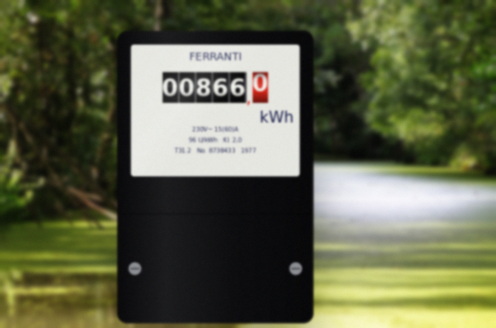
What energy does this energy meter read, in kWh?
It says 866.0 kWh
